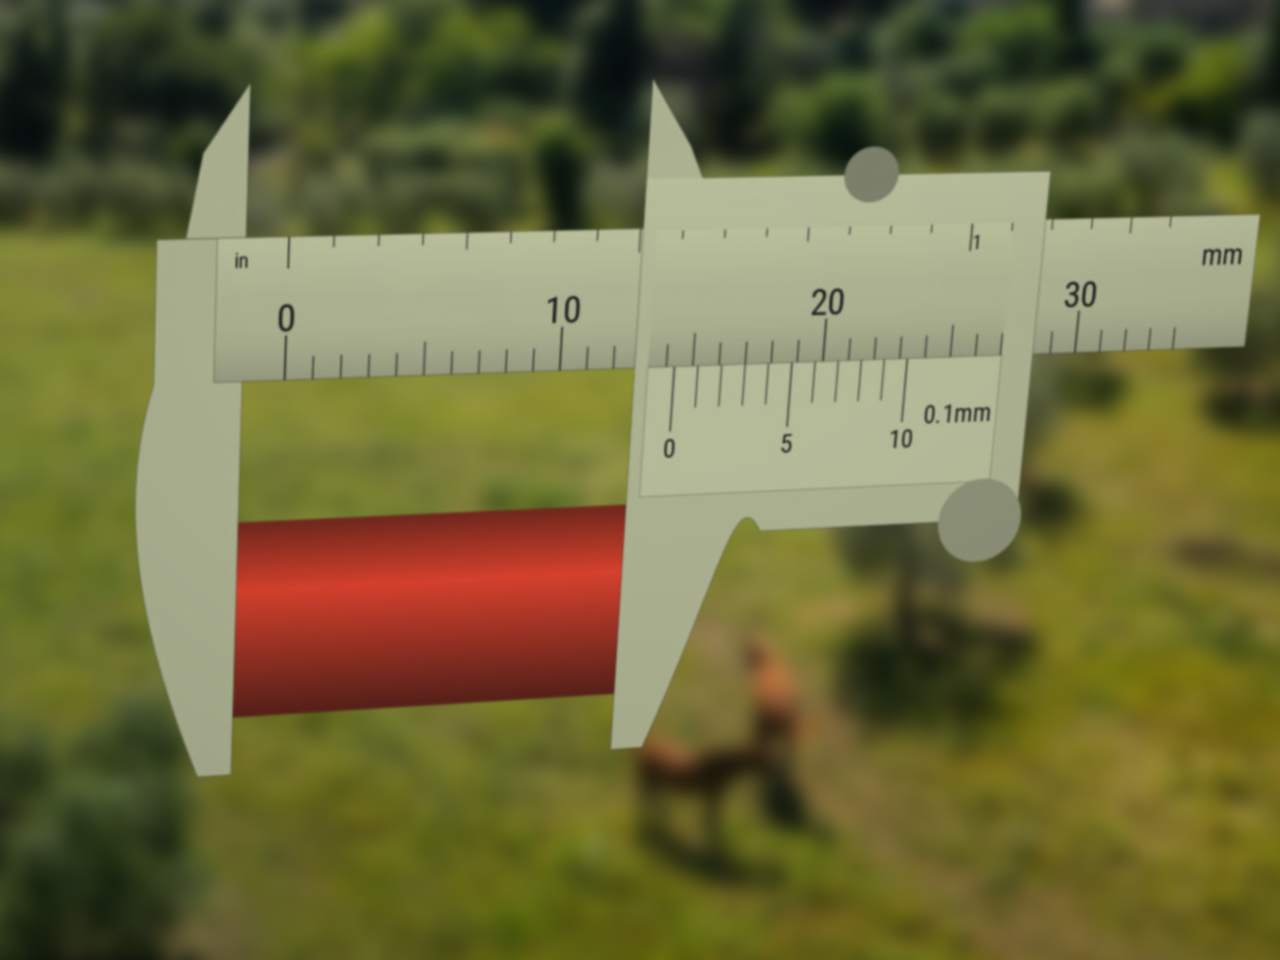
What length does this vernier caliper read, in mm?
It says 14.3 mm
